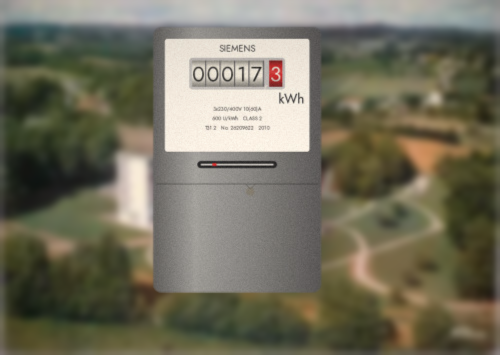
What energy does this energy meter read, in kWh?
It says 17.3 kWh
